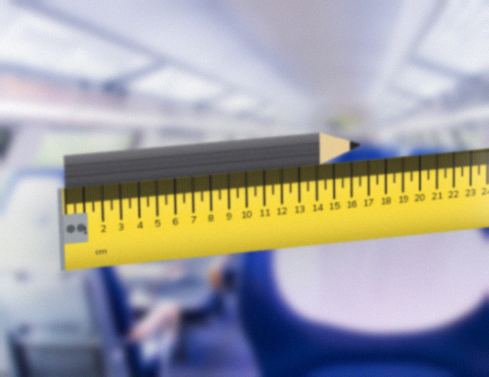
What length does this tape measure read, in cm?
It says 16.5 cm
